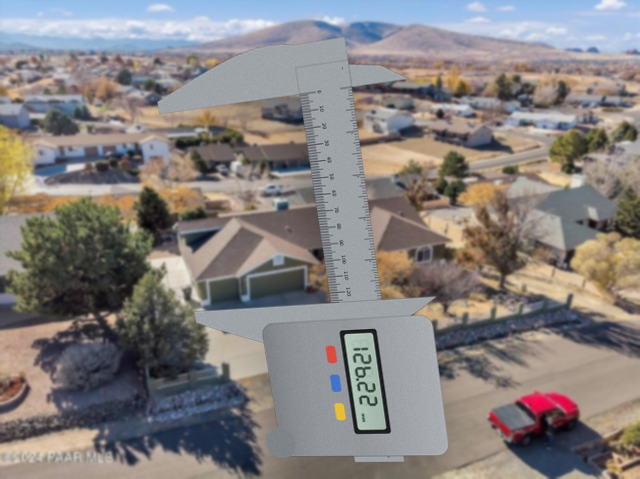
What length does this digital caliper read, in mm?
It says 126.22 mm
